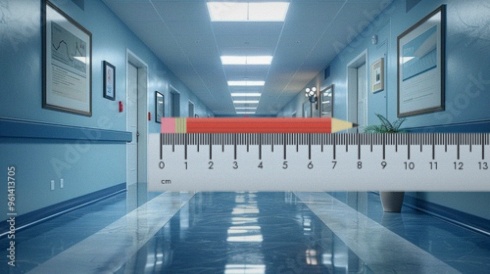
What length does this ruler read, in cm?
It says 8 cm
